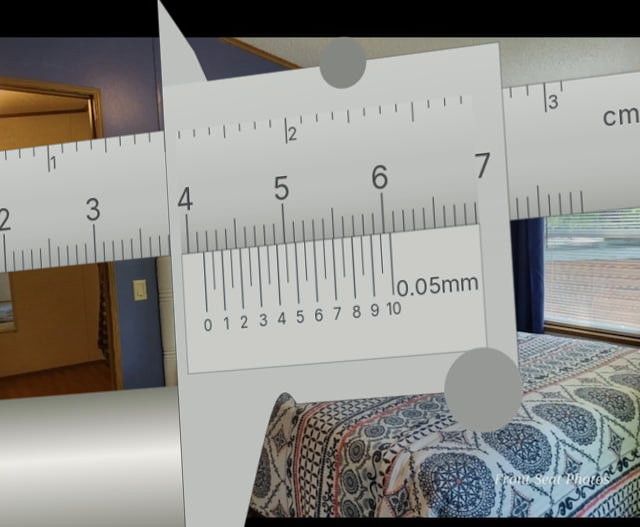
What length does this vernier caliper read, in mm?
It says 41.6 mm
